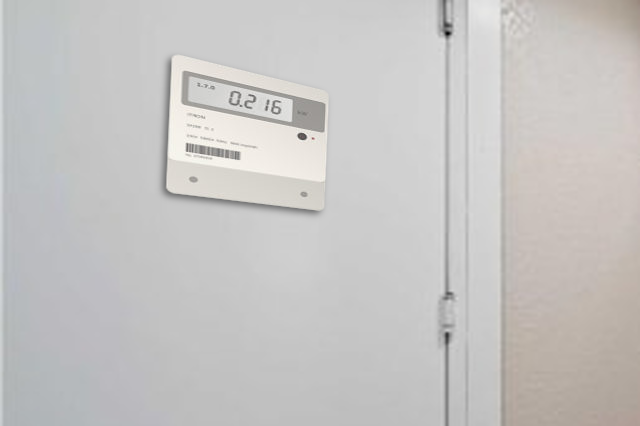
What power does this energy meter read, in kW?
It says 0.216 kW
